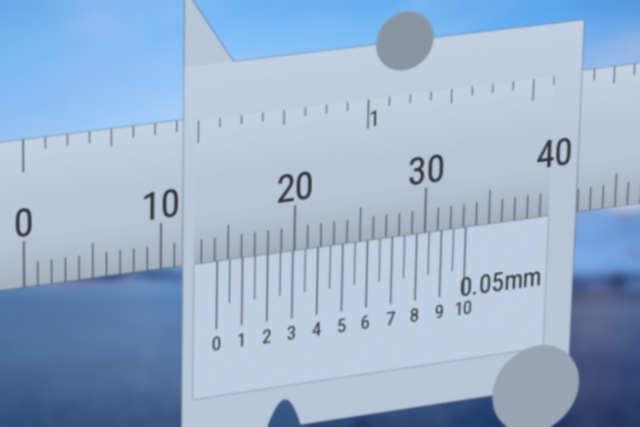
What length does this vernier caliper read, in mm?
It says 14.2 mm
